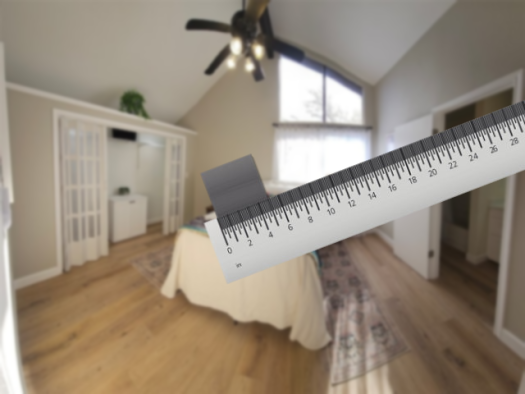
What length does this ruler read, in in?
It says 5 in
